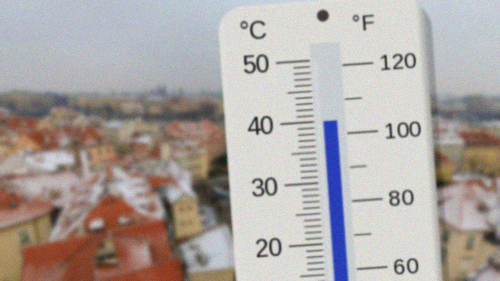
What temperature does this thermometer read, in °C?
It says 40 °C
